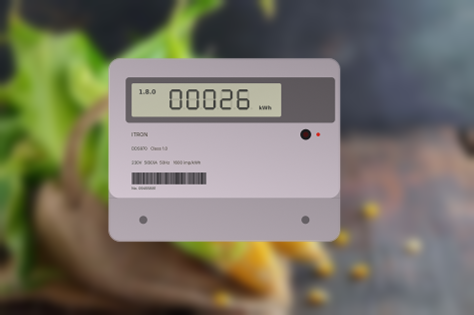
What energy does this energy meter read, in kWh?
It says 26 kWh
